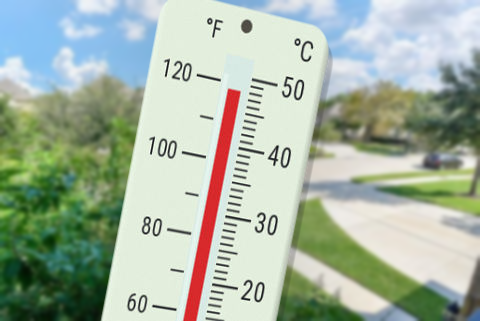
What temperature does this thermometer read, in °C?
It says 48 °C
